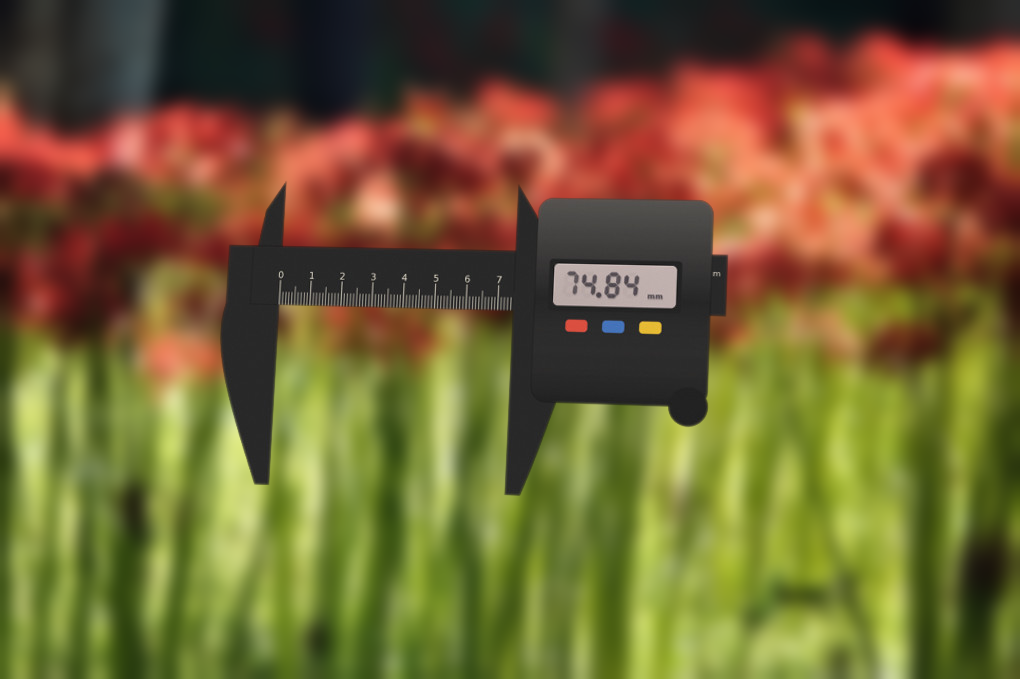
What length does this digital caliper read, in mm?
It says 74.84 mm
